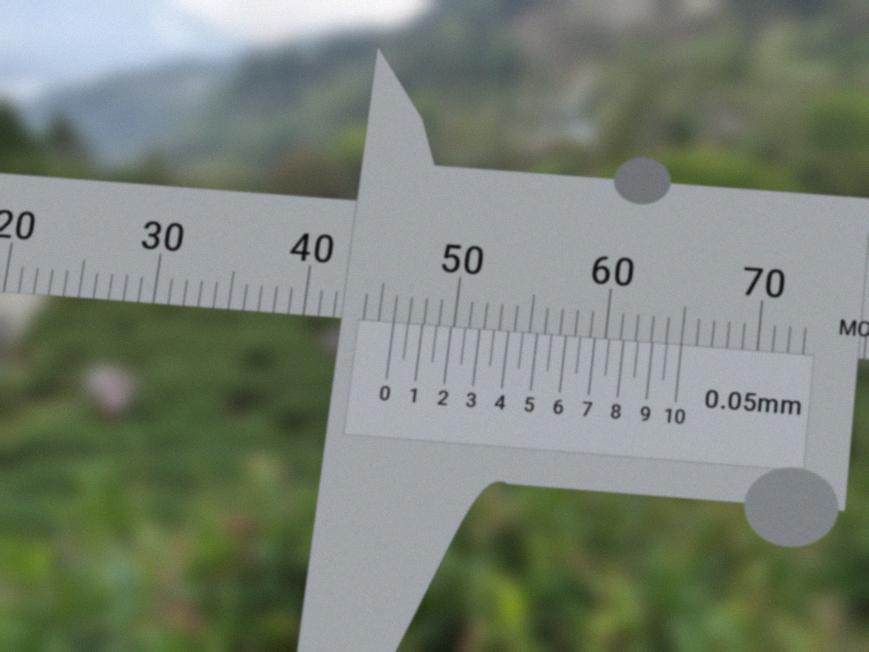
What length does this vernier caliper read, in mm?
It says 46.0 mm
